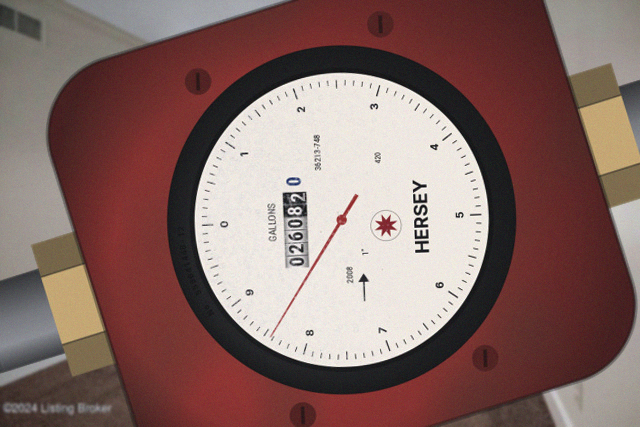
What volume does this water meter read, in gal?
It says 260818.4 gal
